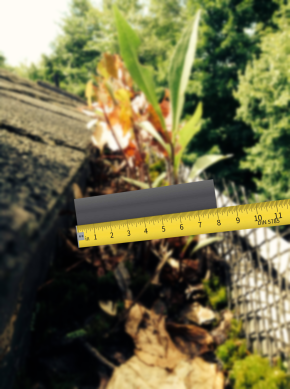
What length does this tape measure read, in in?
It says 8 in
